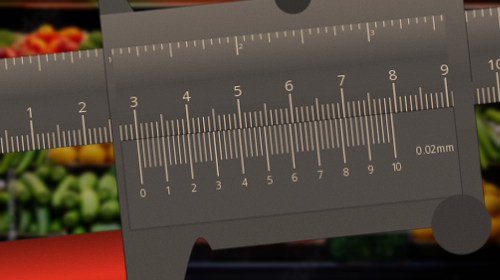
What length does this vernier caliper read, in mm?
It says 30.0 mm
